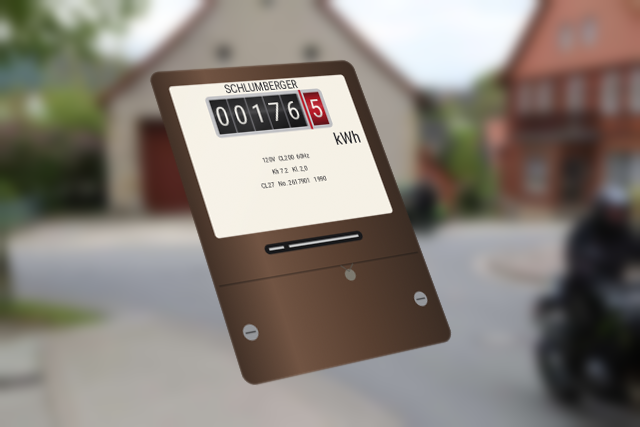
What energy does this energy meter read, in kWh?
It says 176.5 kWh
